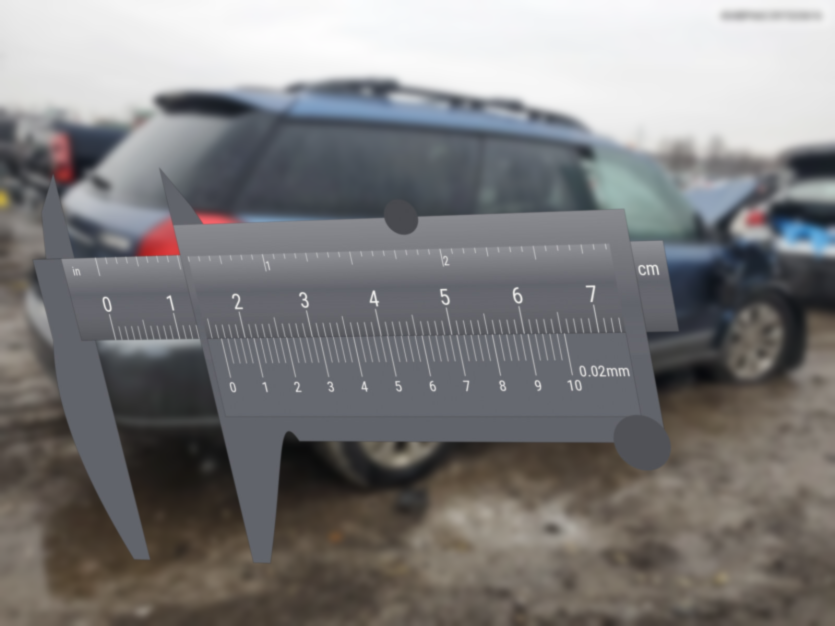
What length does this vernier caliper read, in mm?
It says 16.4 mm
